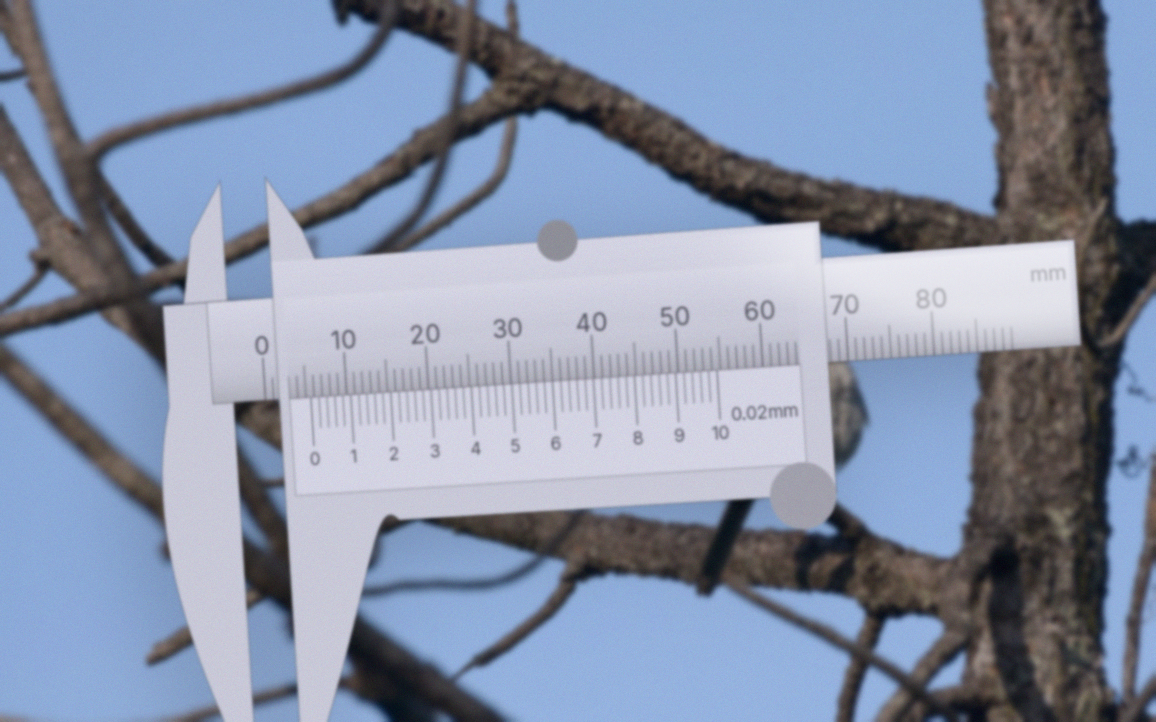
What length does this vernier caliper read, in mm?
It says 5.6 mm
